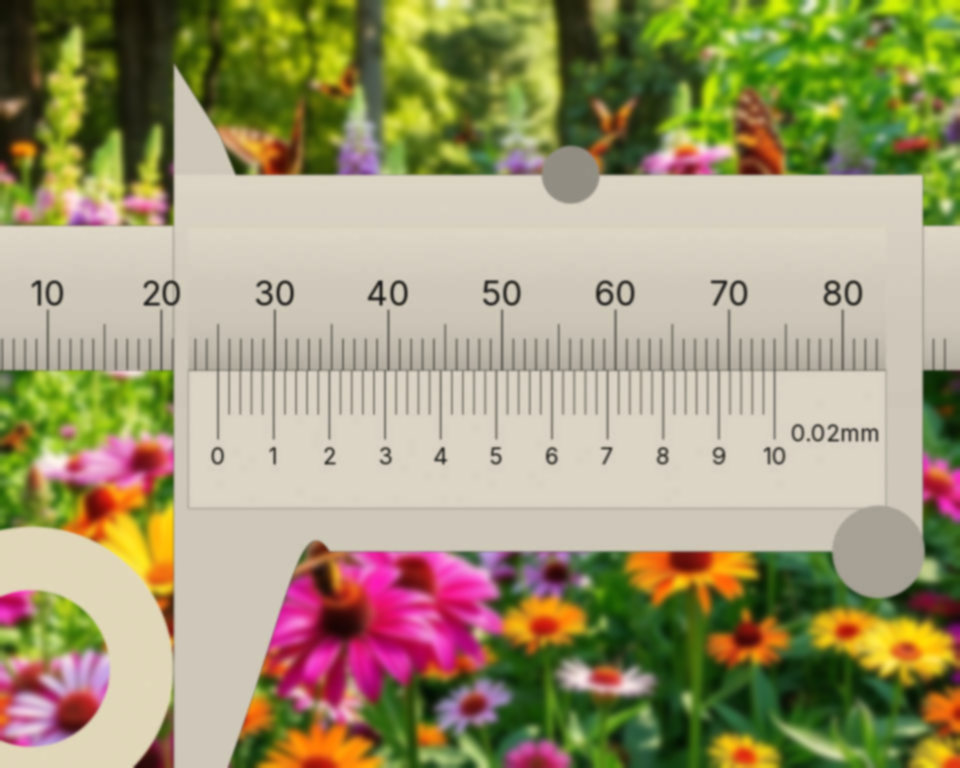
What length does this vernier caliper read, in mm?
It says 25.0 mm
